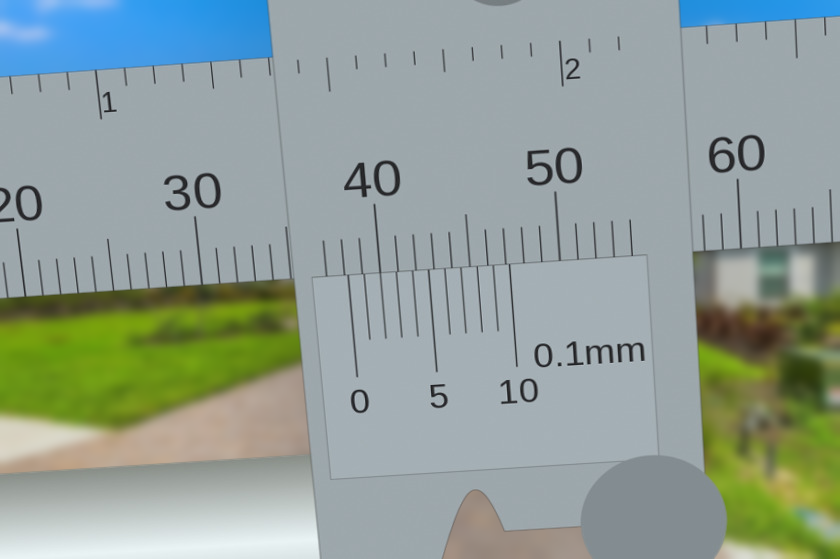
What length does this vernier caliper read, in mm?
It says 38.2 mm
